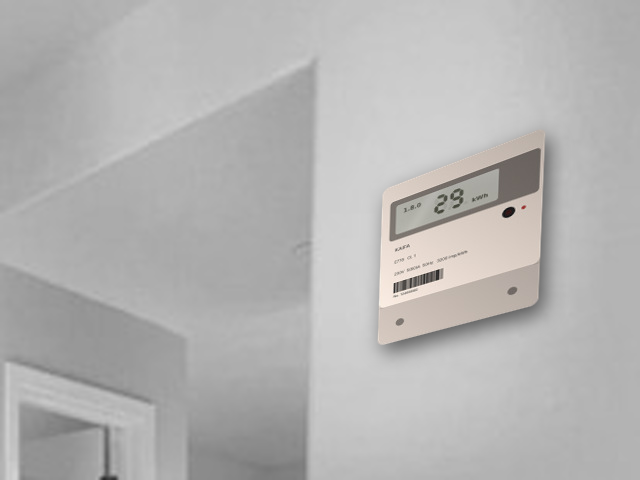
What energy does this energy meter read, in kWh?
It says 29 kWh
